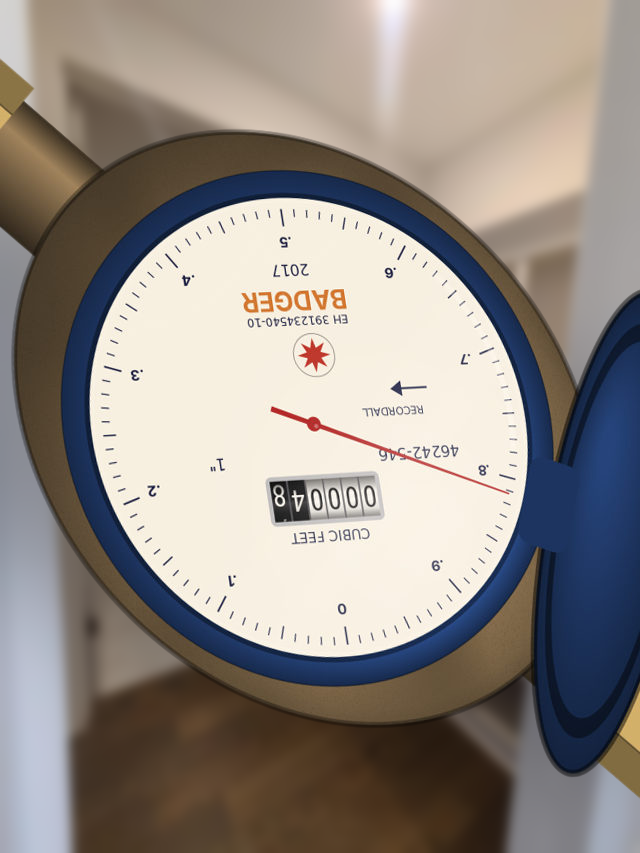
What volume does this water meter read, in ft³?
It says 47.81 ft³
